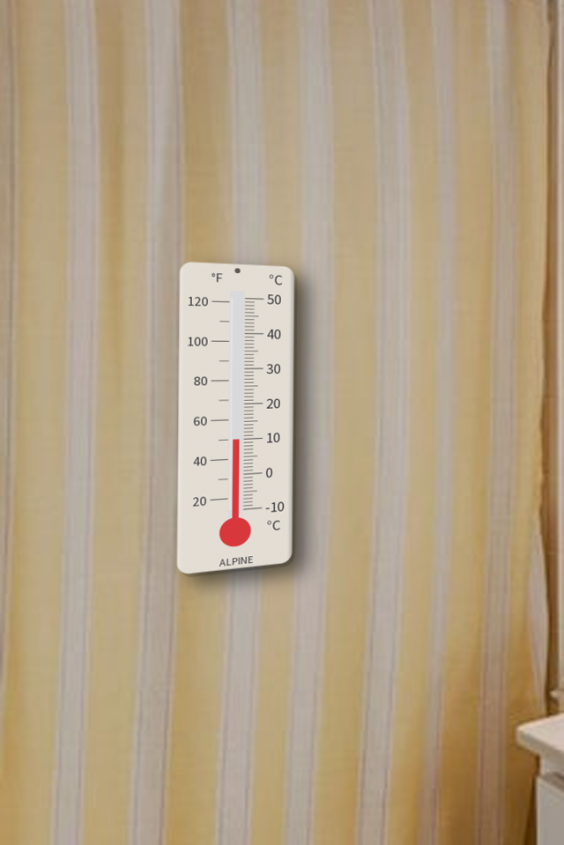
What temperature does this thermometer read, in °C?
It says 10 °C
